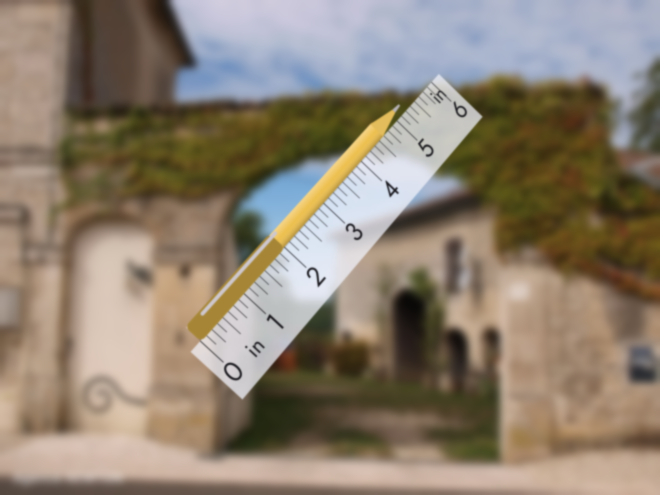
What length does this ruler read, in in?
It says 5.25 in
